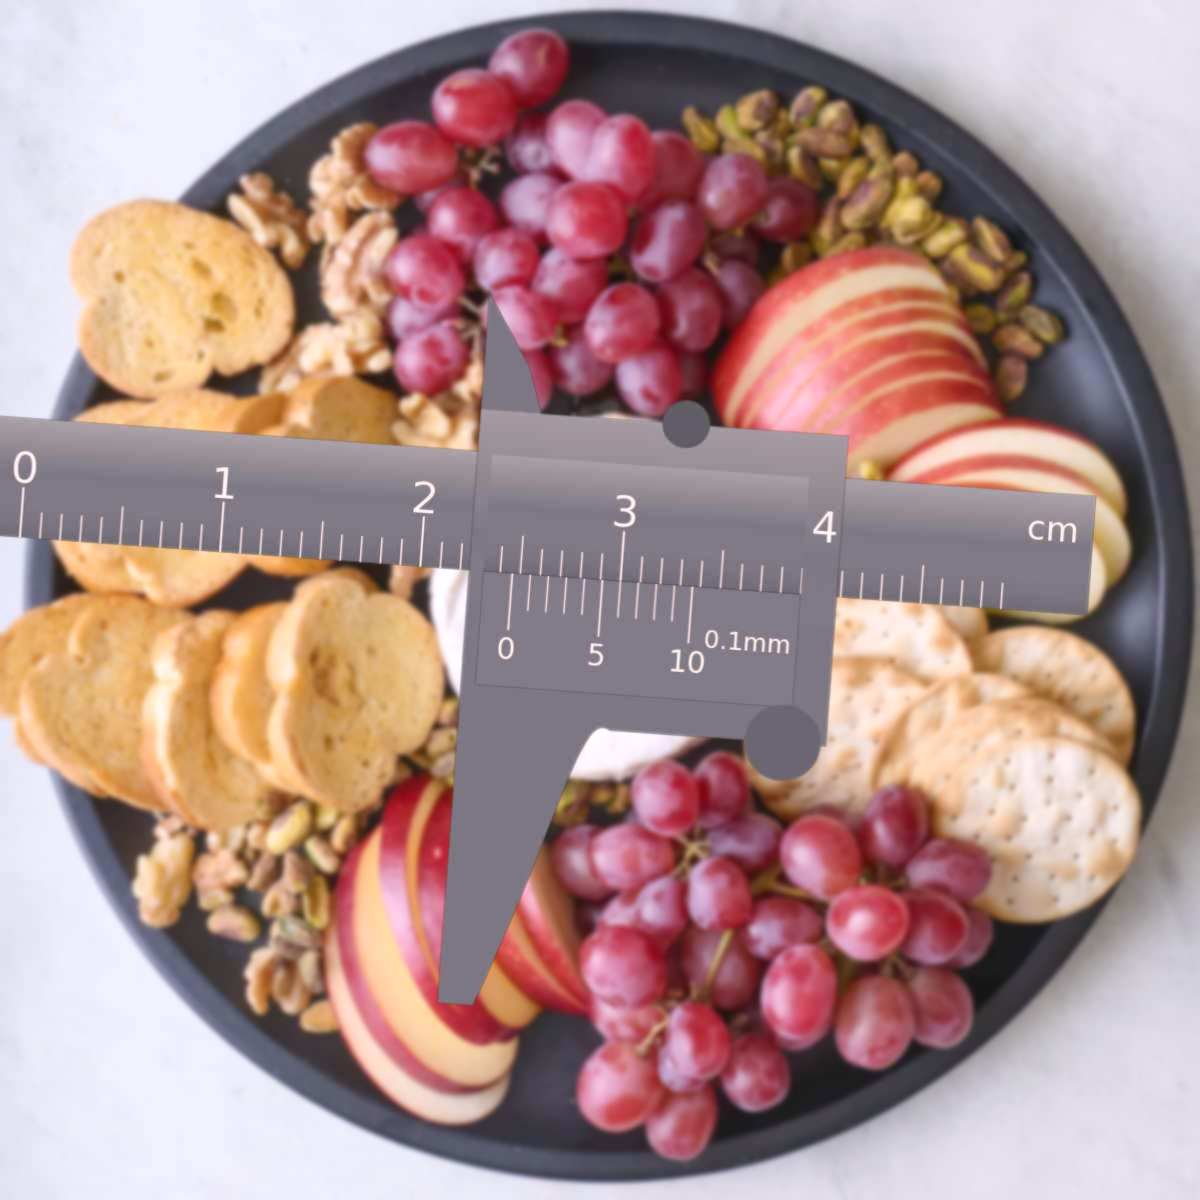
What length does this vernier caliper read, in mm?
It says 24.6 mm
